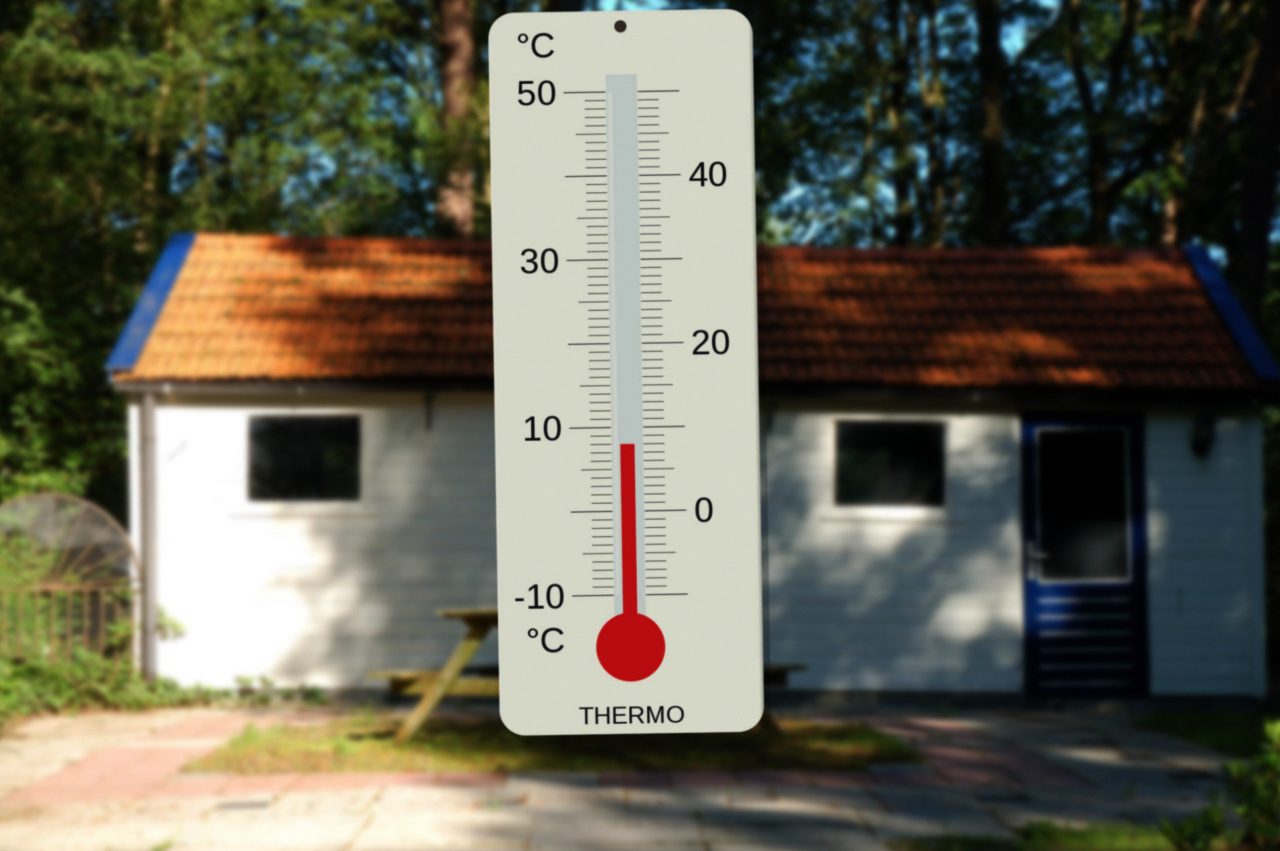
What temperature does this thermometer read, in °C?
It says 8 °C
